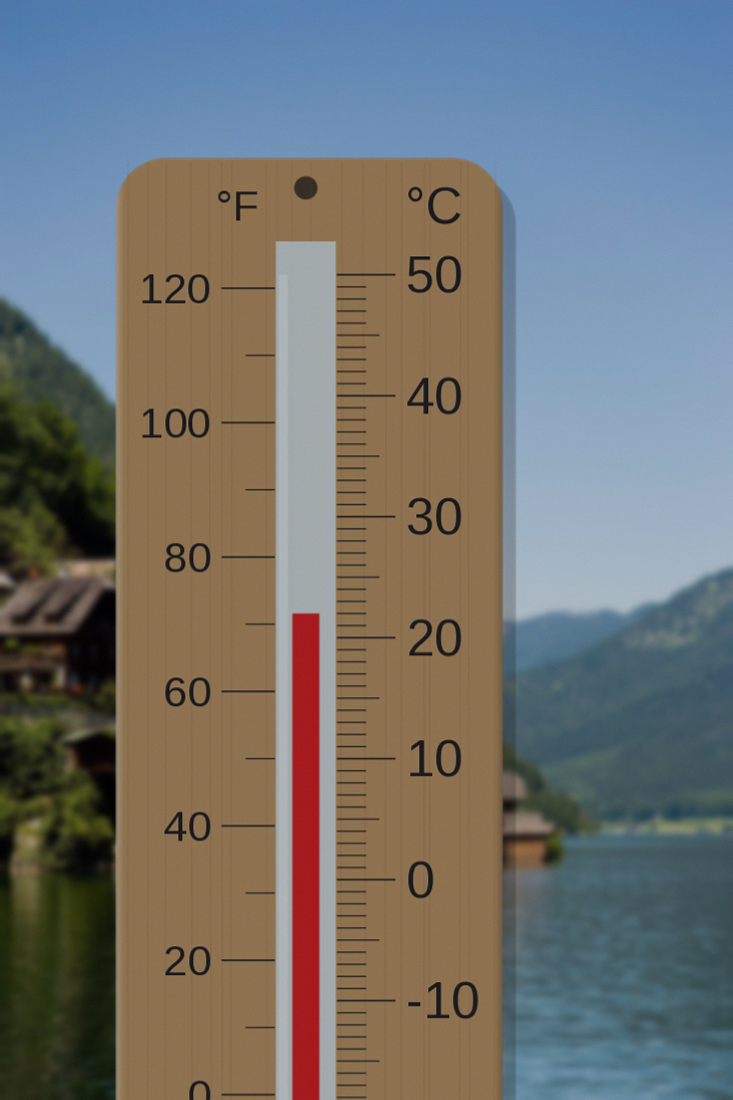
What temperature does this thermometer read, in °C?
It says 22 °C
